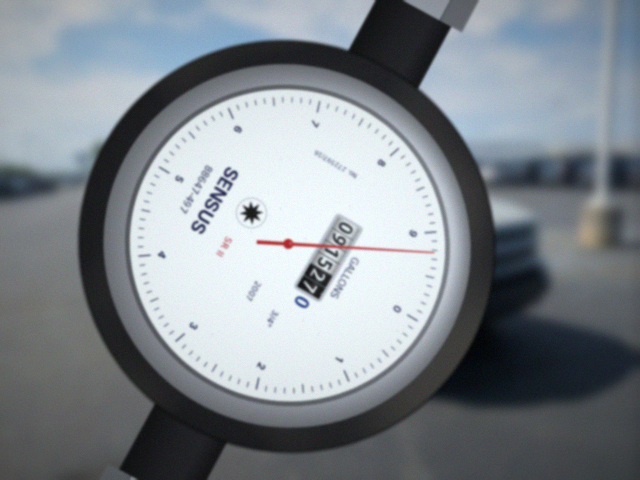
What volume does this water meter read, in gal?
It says 915269.2 gal
